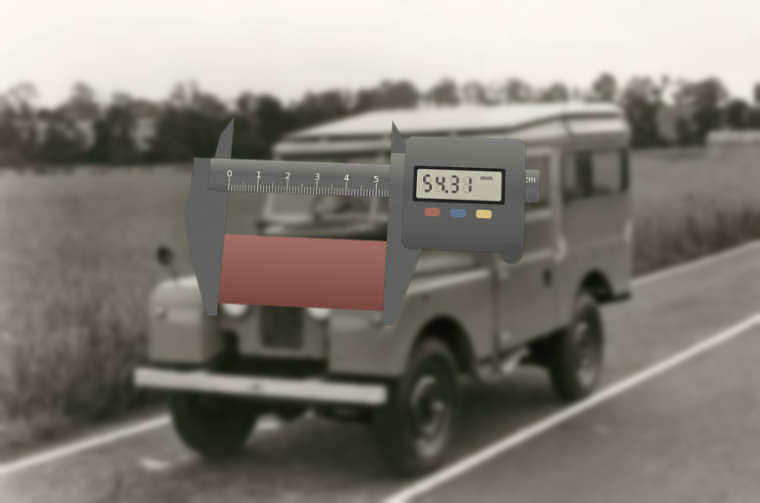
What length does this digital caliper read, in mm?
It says 54.31 mm
